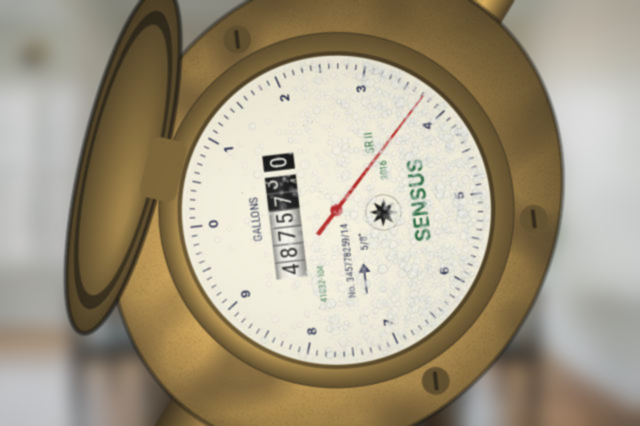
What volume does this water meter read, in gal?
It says 4875733.7 gal
